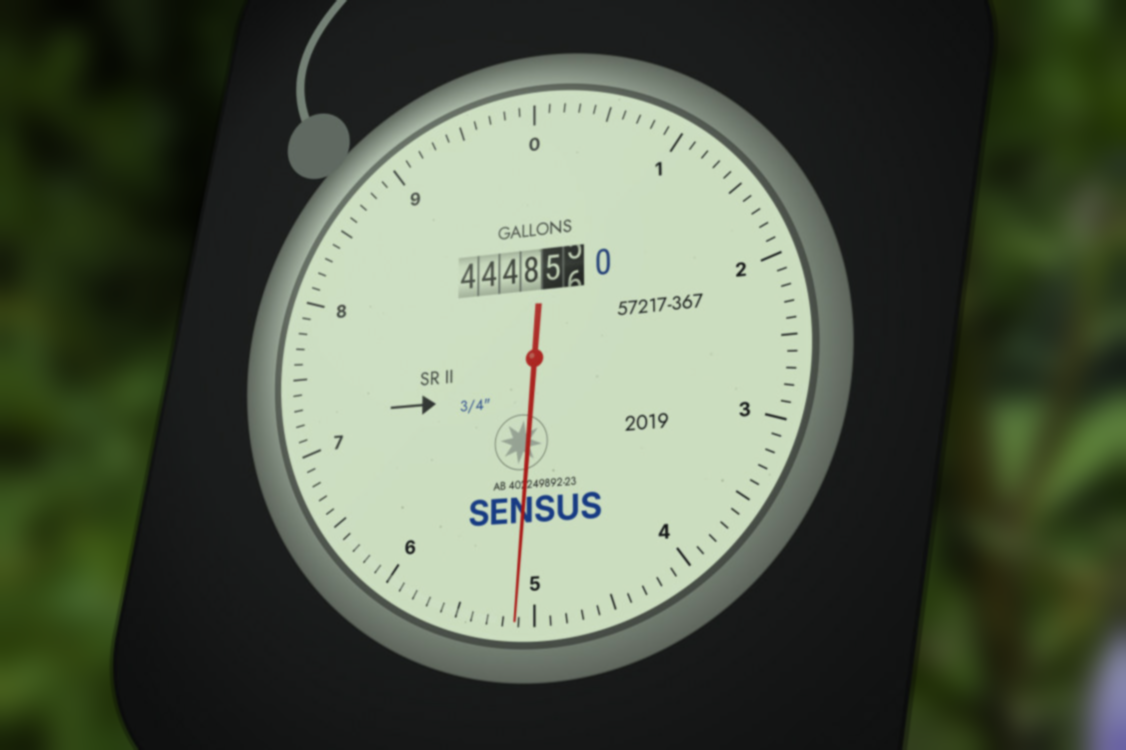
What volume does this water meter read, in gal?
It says 4448555.1 gal
